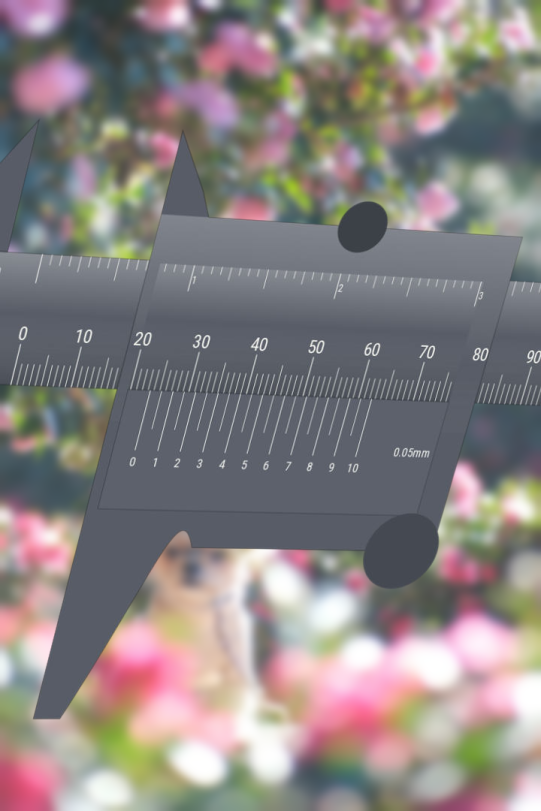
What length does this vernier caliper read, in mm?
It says 23.4 mm
